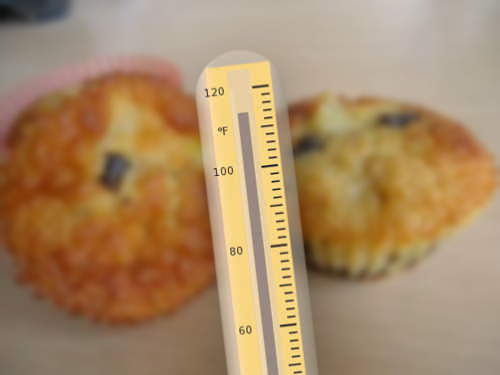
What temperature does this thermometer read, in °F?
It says 114 °F
